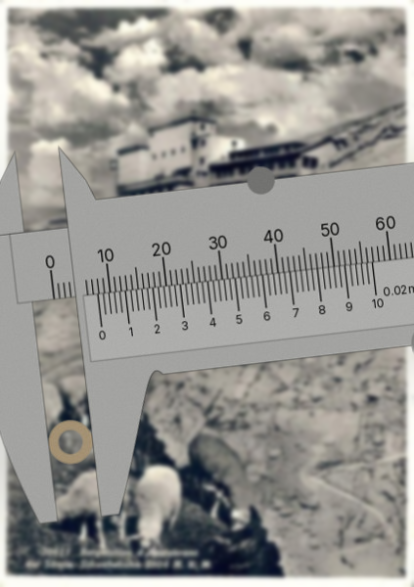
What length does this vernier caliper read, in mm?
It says 7.8 mm
